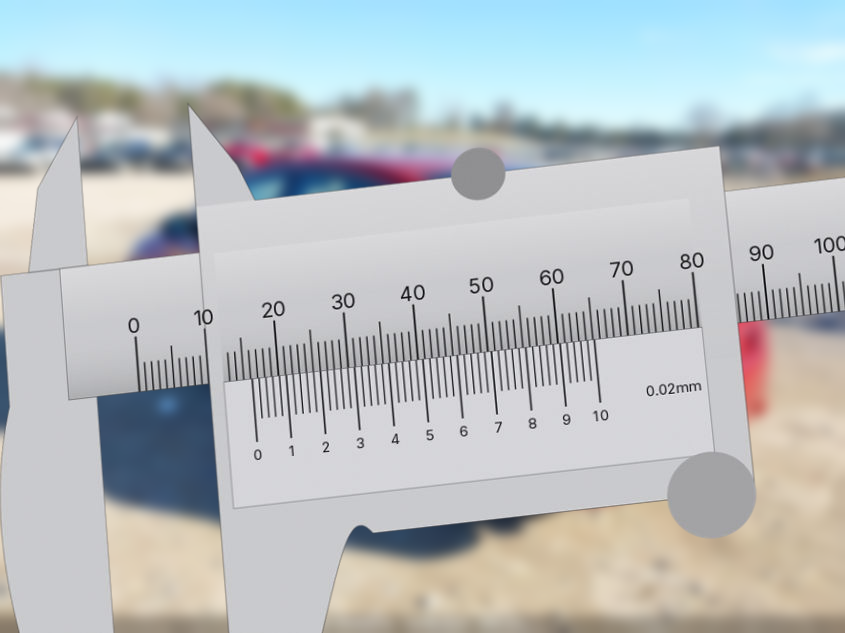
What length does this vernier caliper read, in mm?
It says 16.2 mm
